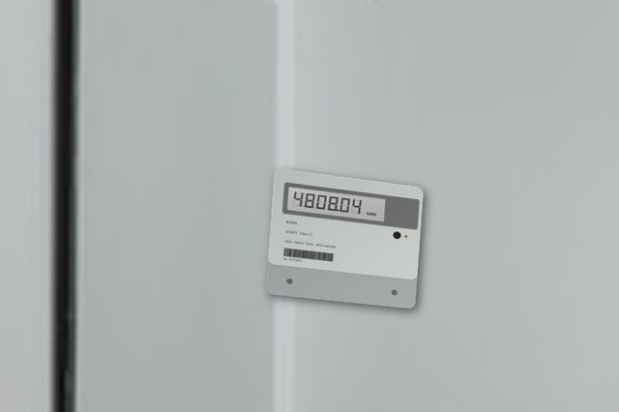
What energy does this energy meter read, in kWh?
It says 4808.04 kWh
